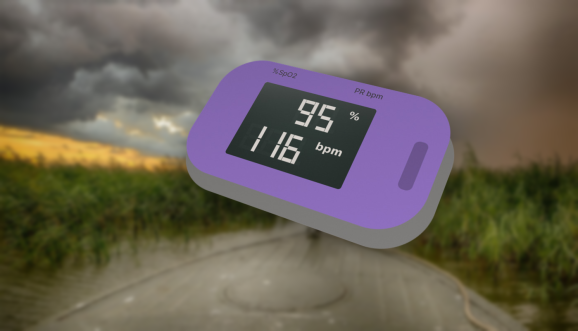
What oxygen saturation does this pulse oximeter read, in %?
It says 95 %
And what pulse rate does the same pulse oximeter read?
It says 116 bpm
